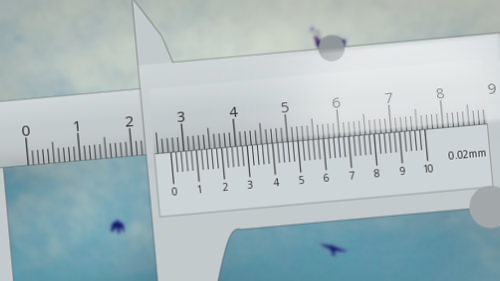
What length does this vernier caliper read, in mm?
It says 27.5 mm
